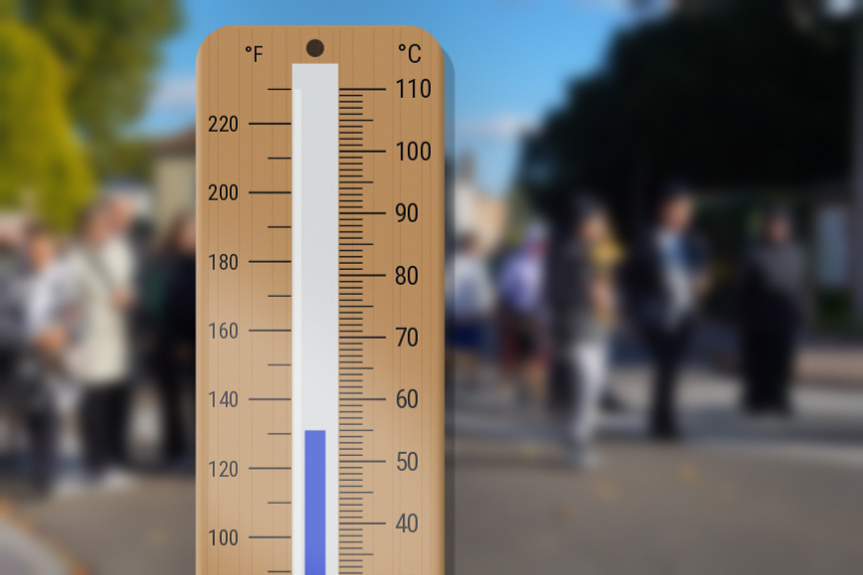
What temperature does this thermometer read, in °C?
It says 55 °C
